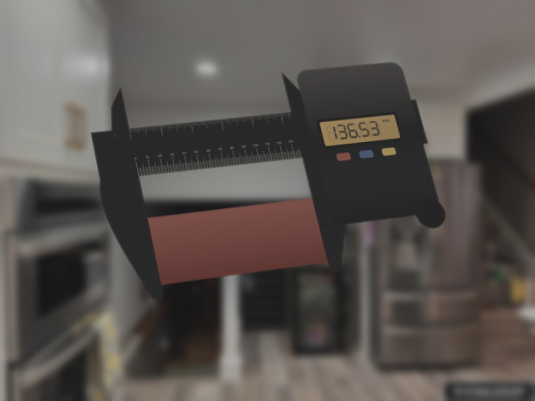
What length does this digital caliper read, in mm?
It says 136.53 mm
